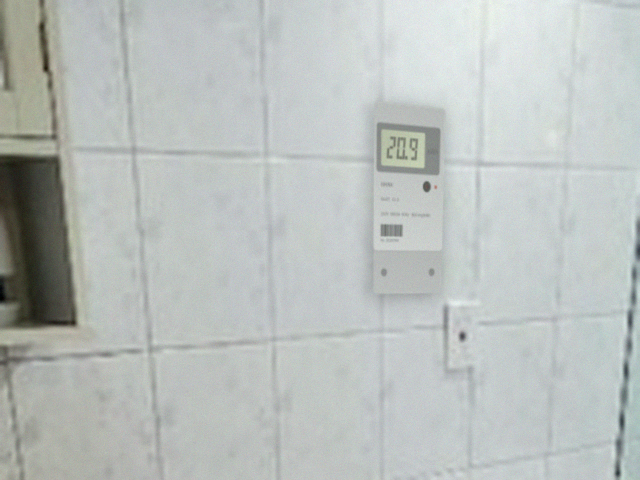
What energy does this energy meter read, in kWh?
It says 20.9 kWh
